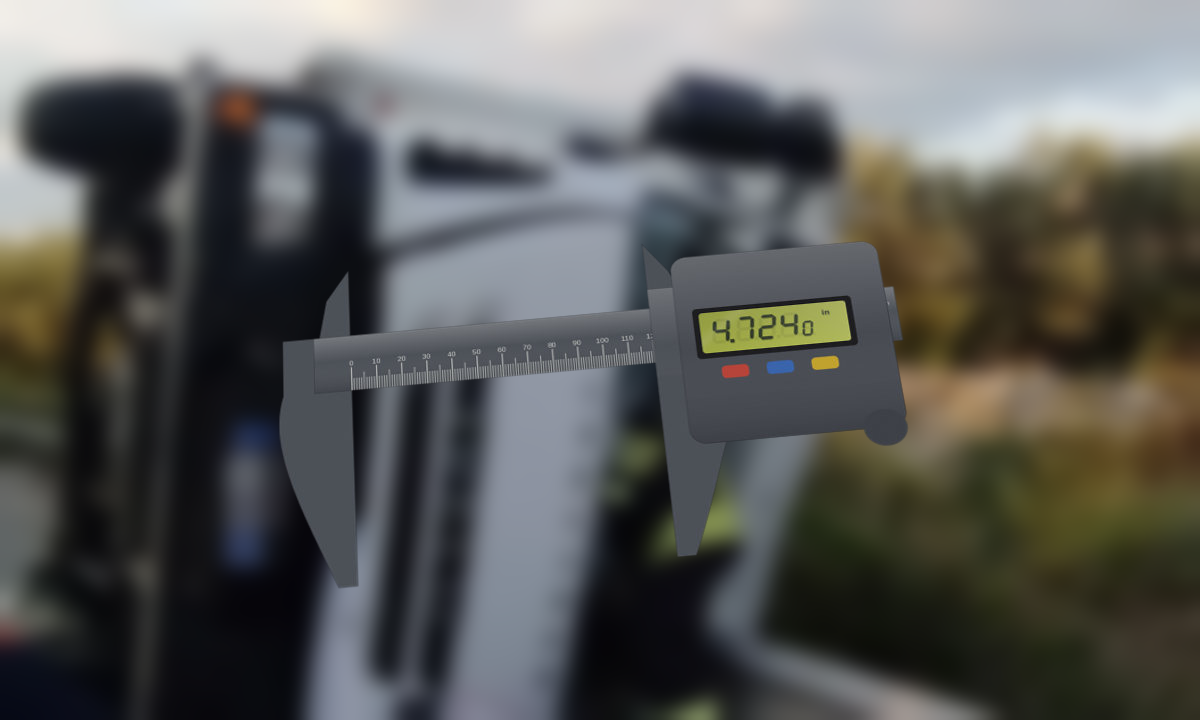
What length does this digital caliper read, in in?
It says 4.7240 in
